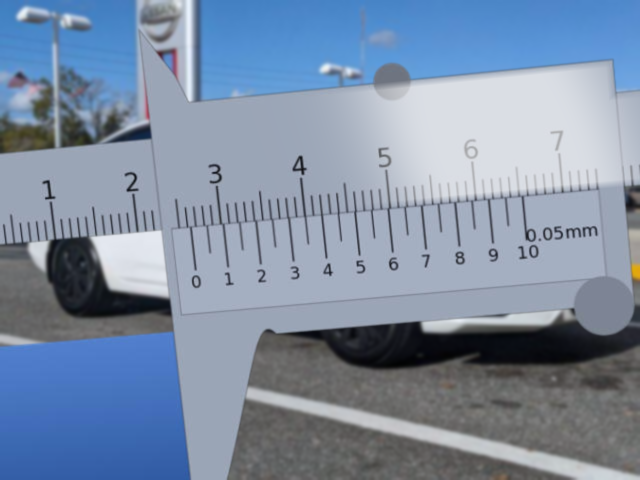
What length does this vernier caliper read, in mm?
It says 26.4 mm
